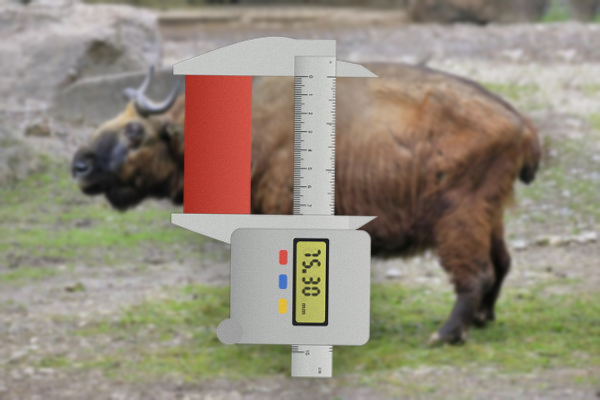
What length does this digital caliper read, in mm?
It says 75.30 mm
